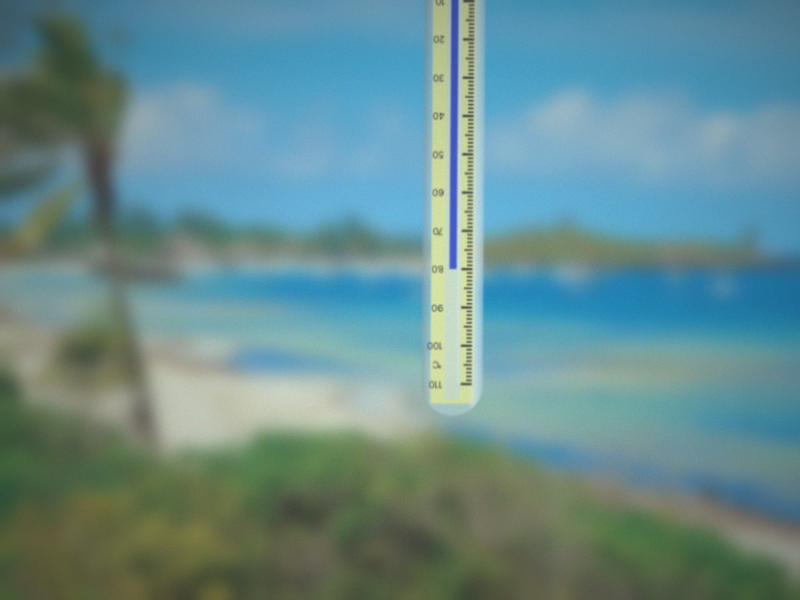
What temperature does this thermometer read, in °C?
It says 80 °C
